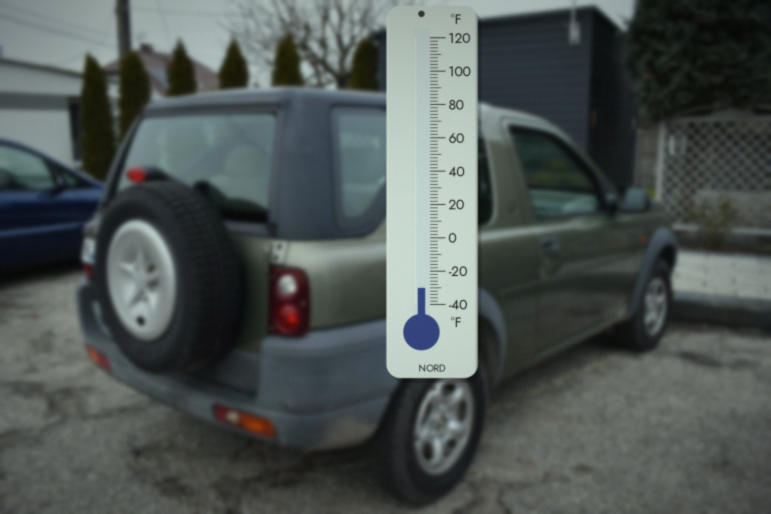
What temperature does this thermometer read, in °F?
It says -30 °F
